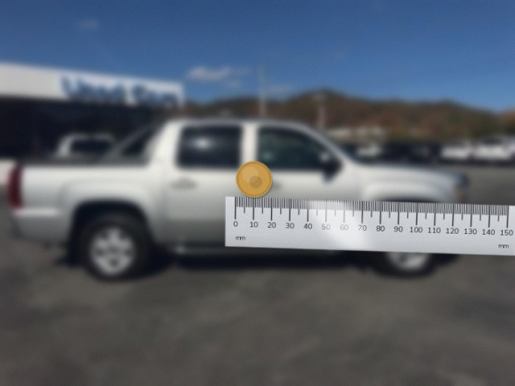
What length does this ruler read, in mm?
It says 20 mm
